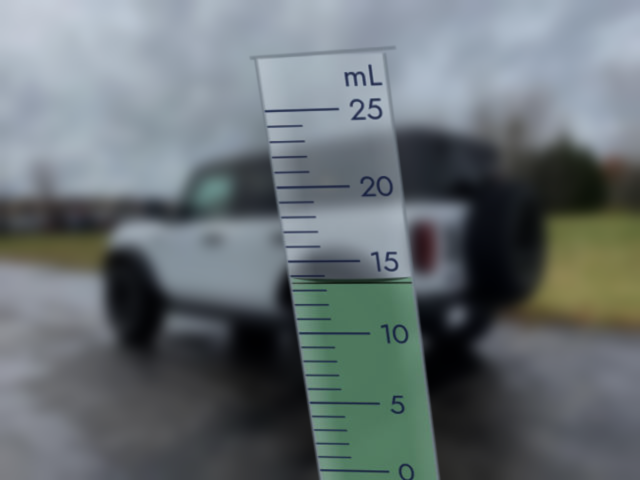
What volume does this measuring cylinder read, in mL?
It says 13.5 mL
